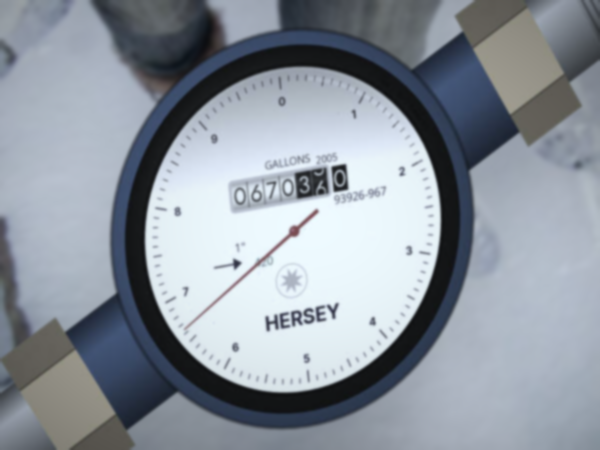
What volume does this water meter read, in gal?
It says 670356.6 gal
